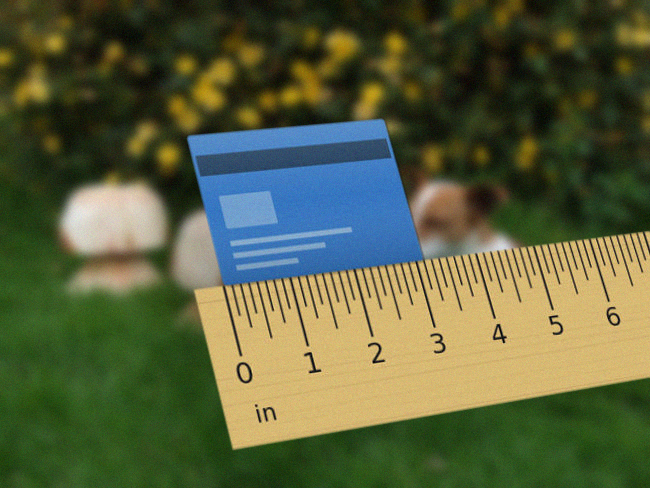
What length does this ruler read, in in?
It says 3.125 in
